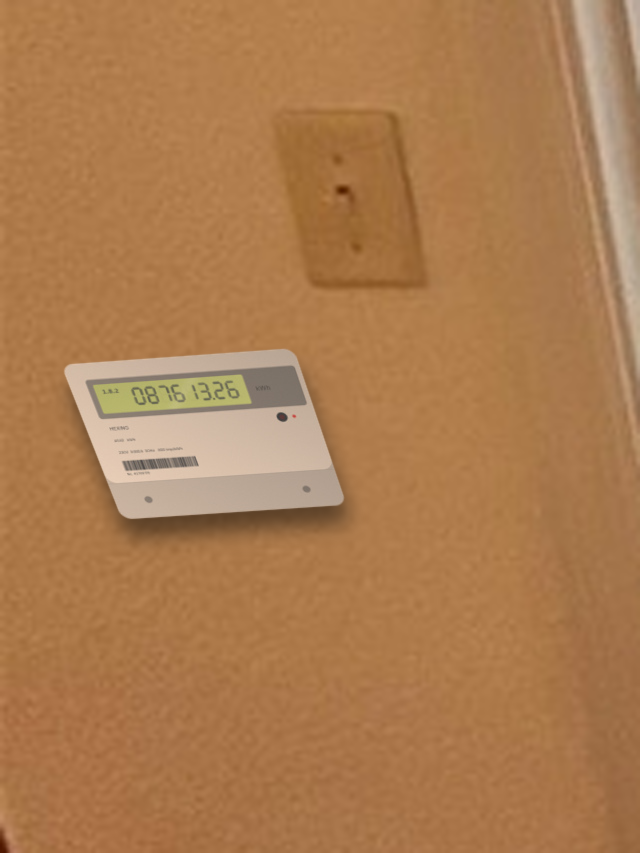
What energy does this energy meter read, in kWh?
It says 87613.26 kWh
